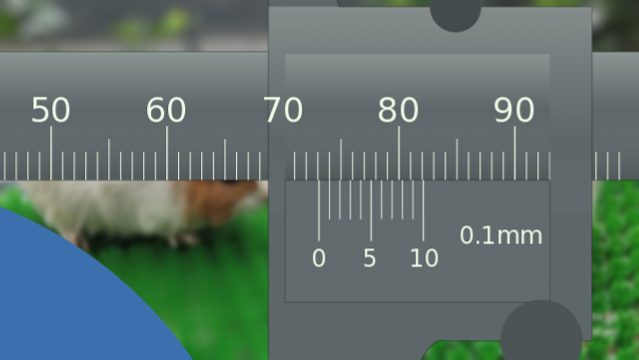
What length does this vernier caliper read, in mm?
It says 73.1 mm
